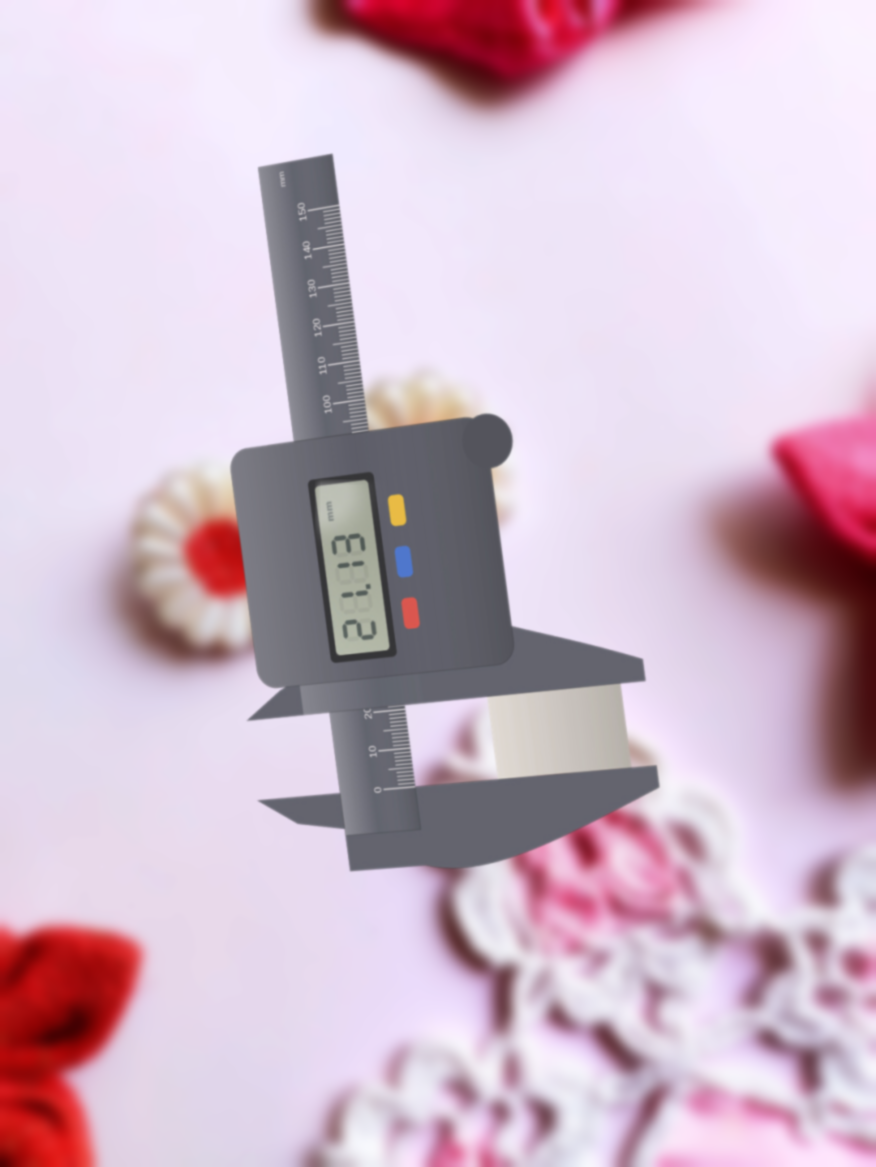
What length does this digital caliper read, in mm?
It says 21.13 mm
